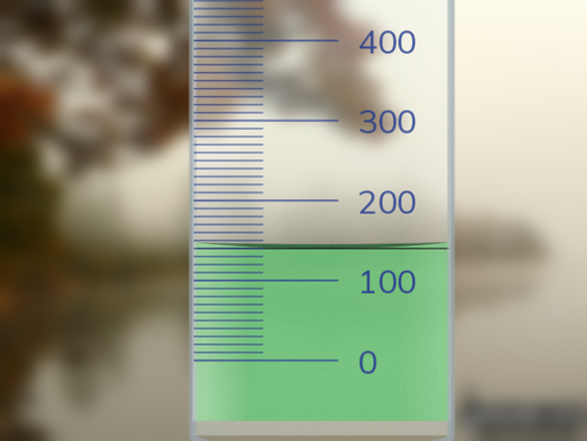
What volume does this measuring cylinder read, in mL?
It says 140 mL
